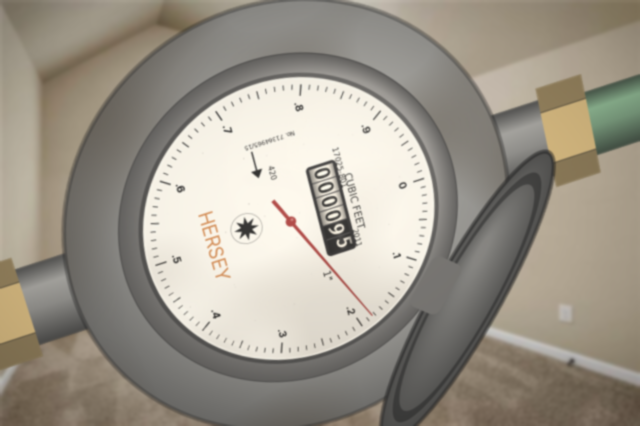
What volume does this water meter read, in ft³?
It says 95.18 ft³
